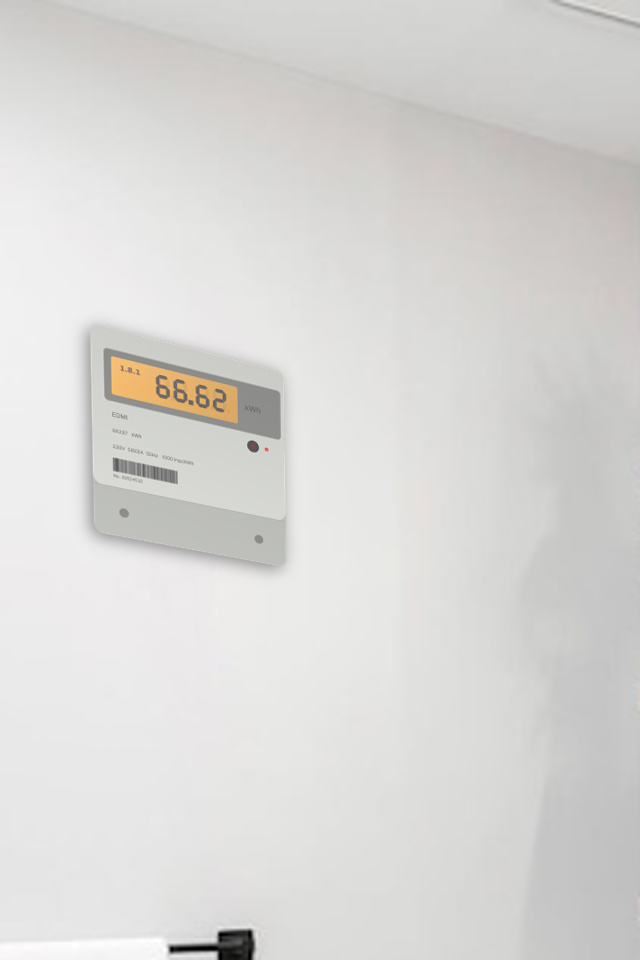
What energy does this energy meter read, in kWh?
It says 66.62 kWh
